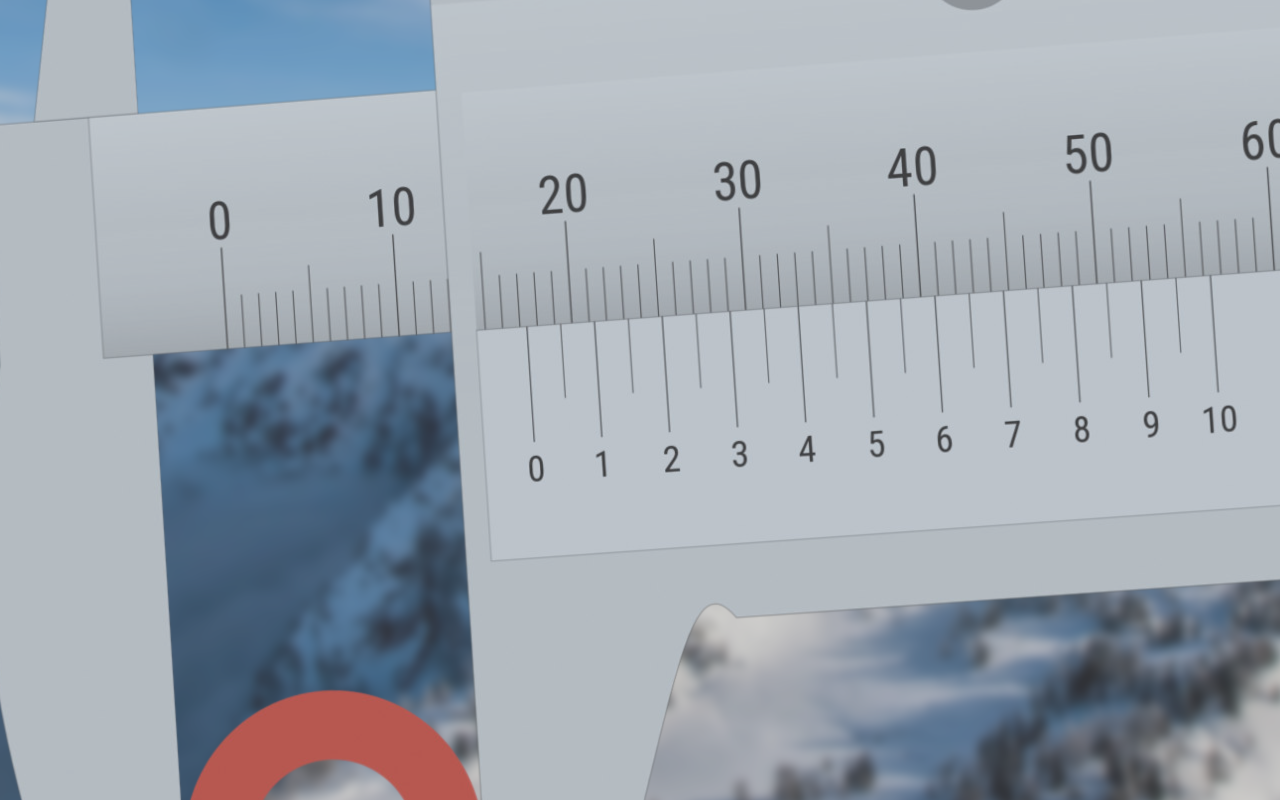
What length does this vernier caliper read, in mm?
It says 17.4 mm
